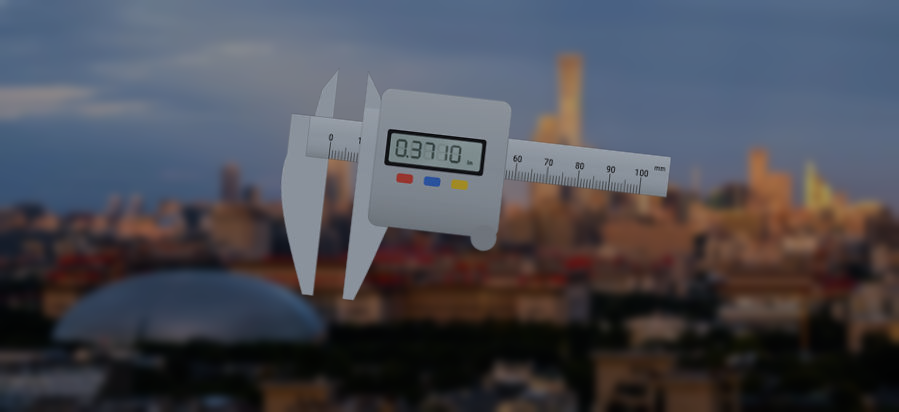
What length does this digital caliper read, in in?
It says 0.3710 in
